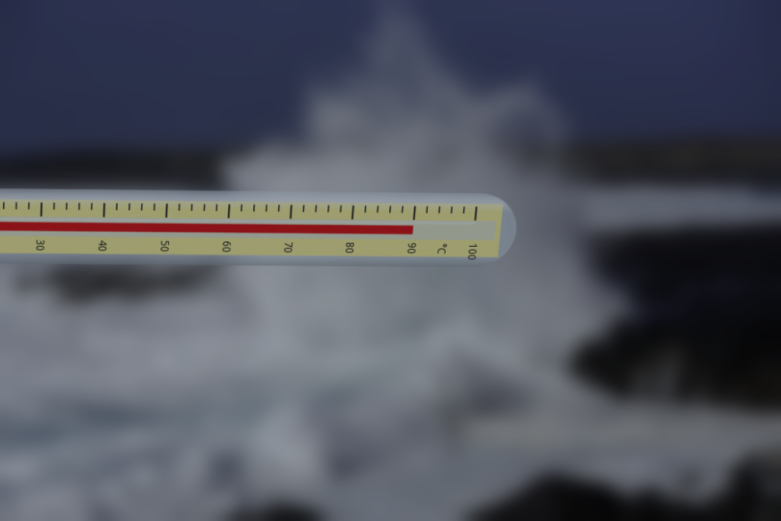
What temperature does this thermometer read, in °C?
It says 90 °C
